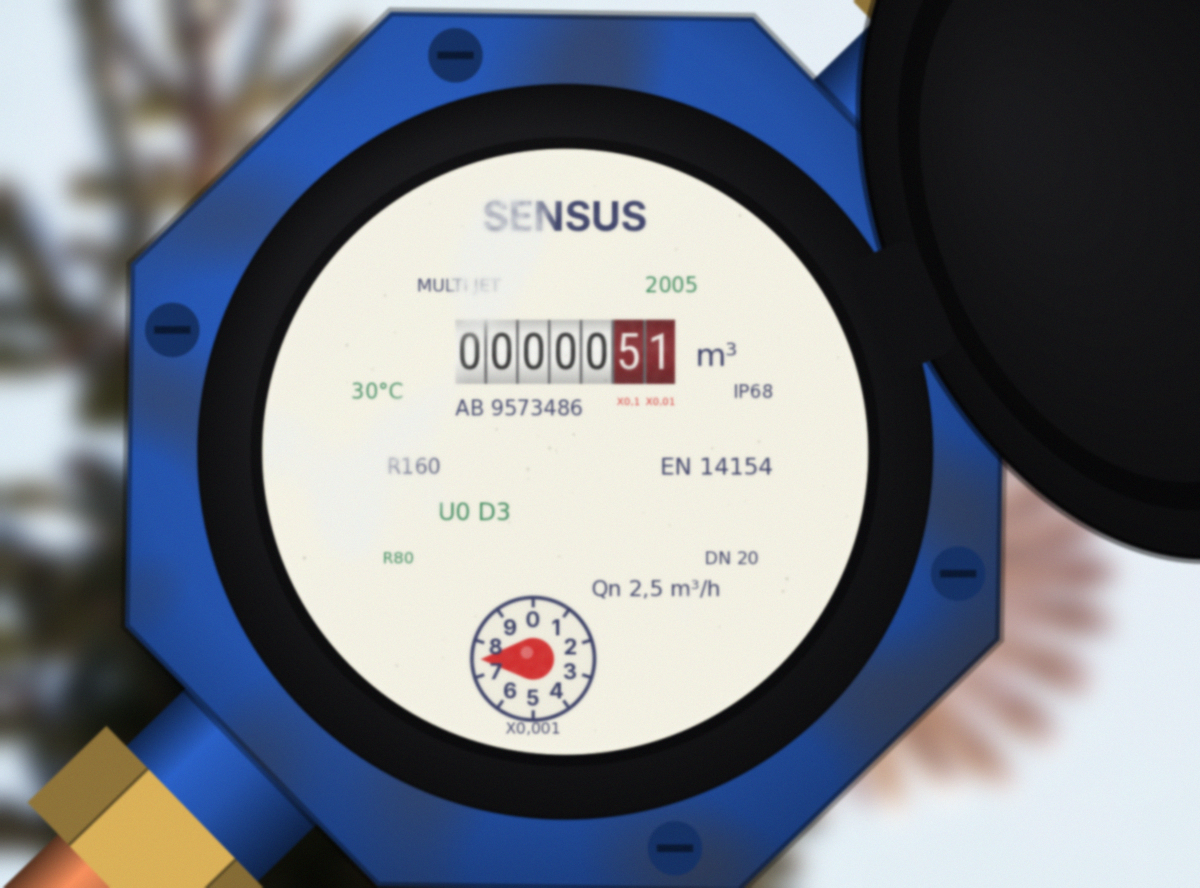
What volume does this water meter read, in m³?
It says 0.517 m³
